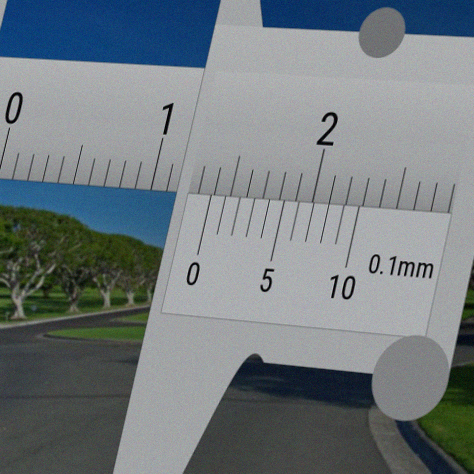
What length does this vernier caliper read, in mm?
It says 13.8 mm
